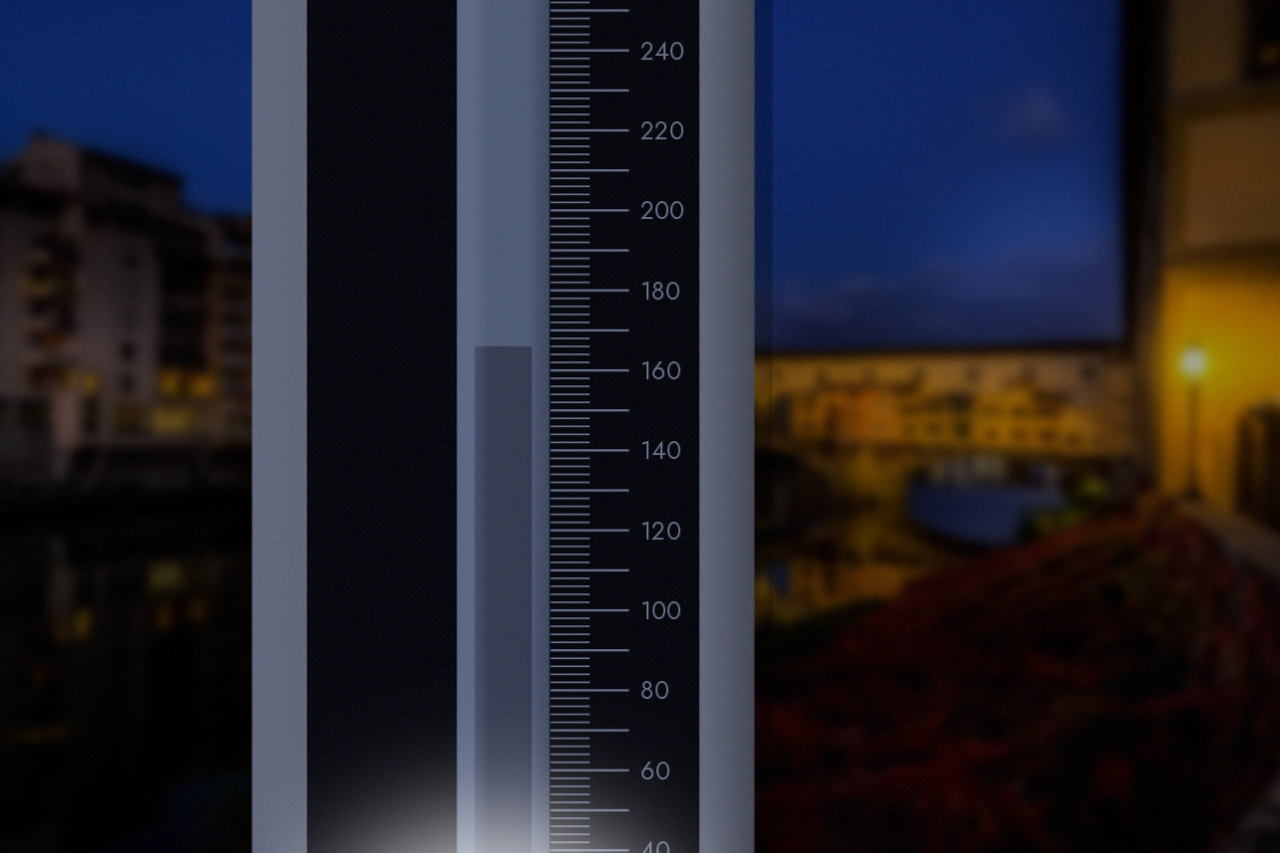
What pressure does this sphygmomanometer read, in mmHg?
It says 166 mmHg
